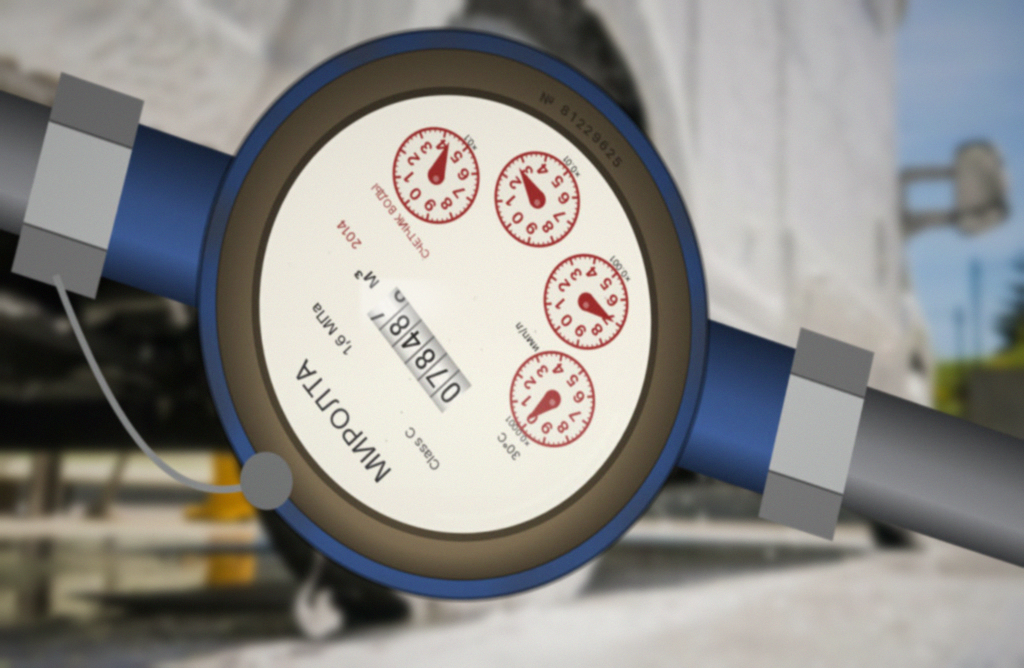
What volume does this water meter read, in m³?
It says 78487.4270 m³
